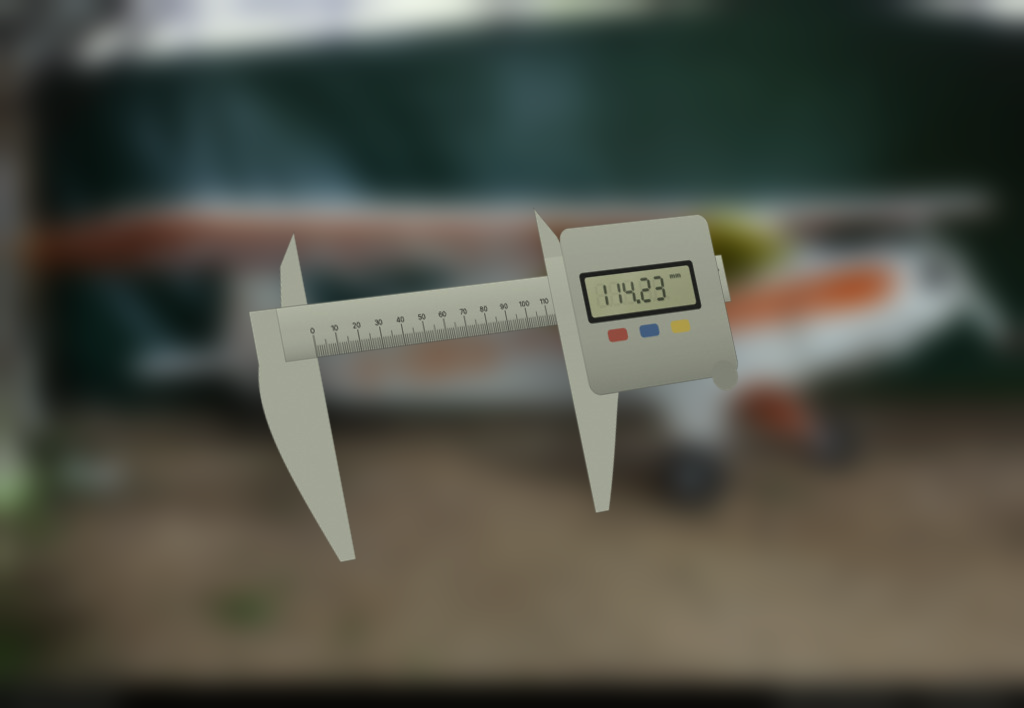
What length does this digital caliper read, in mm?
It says 114.23 mm
